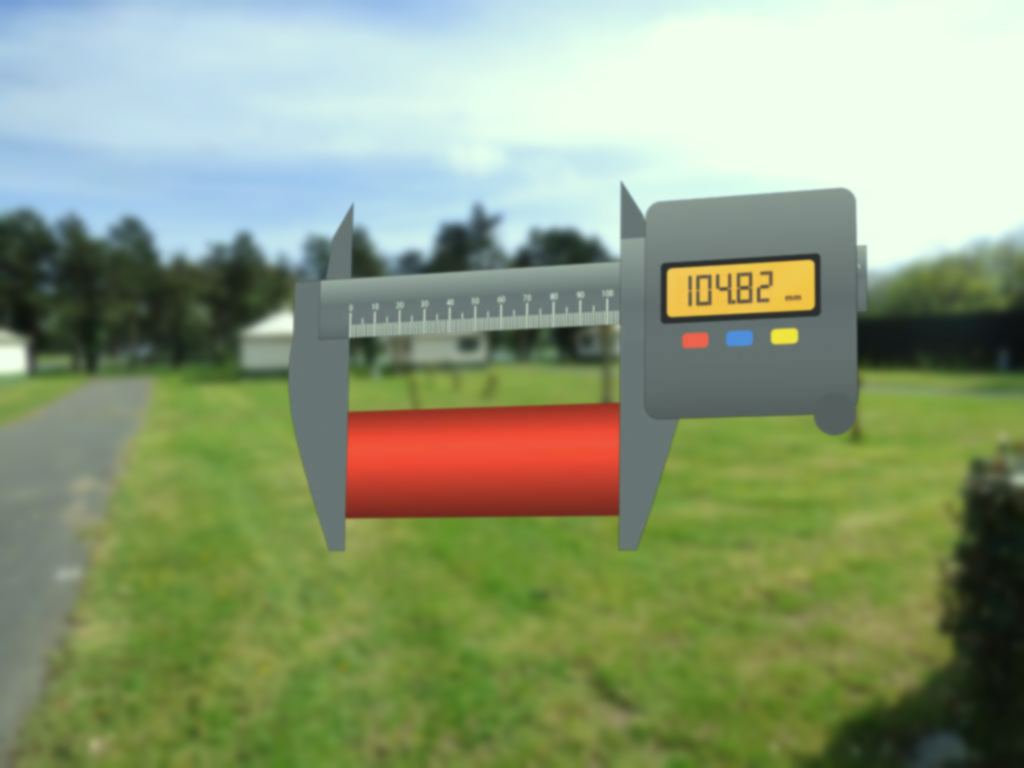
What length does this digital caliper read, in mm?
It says 104.82 mm
